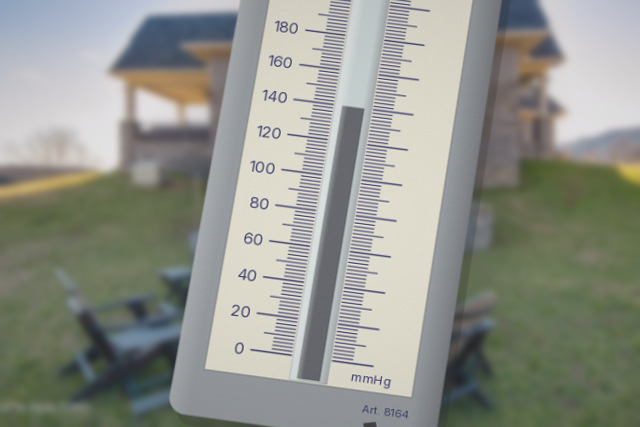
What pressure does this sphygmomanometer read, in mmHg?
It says 140 mmHg
